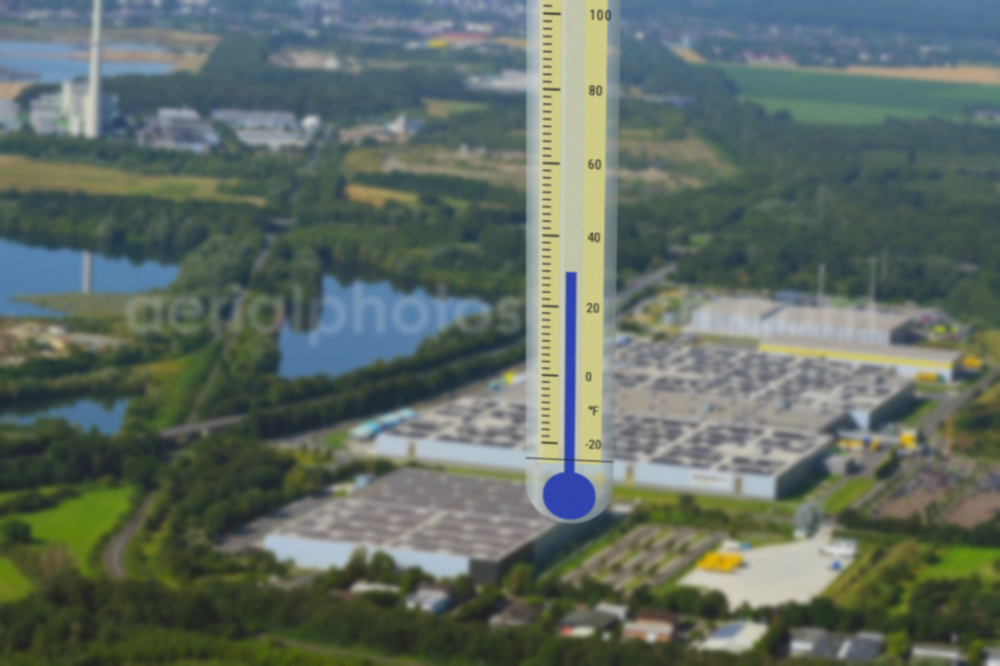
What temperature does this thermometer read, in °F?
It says 30 °F
